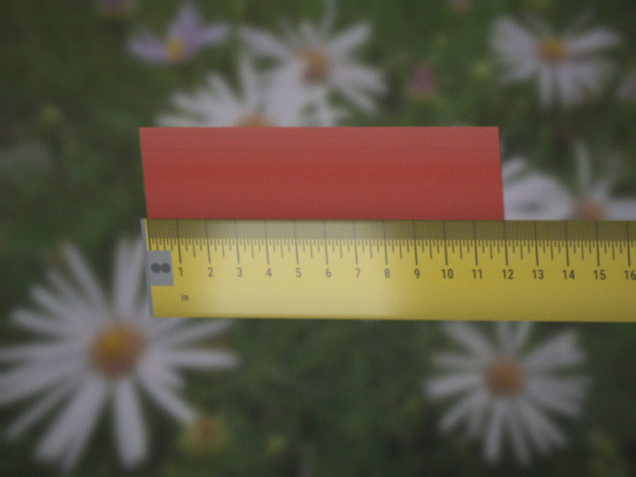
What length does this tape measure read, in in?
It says 12 in
